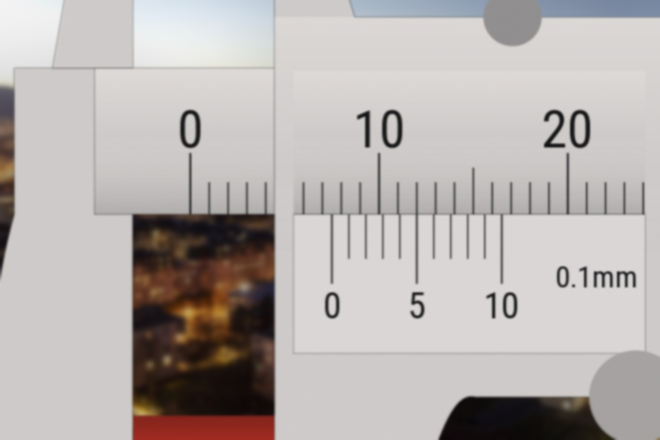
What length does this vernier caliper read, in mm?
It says 7.5 mm
